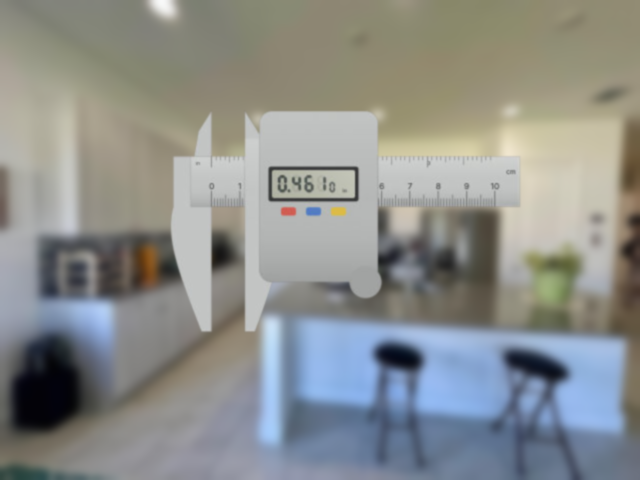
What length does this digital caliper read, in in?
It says 0.4610 in
